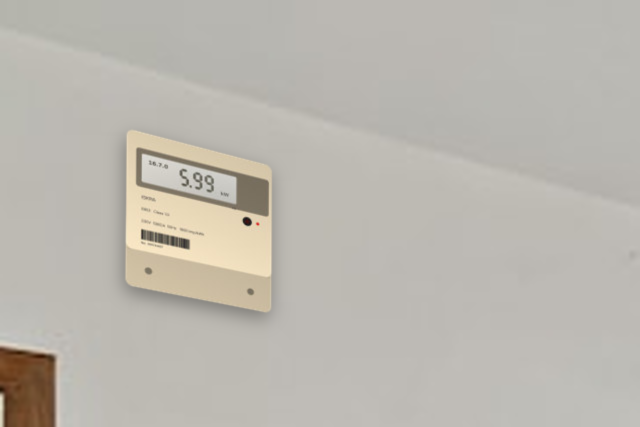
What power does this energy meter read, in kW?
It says 5.99 kW
